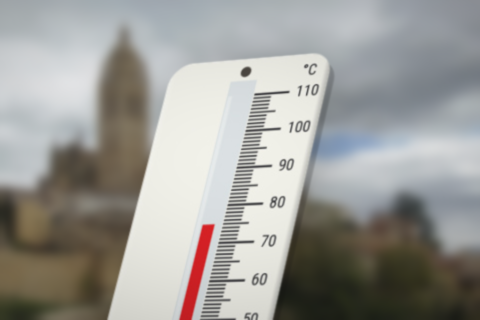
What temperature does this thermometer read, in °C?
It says 75 °C
